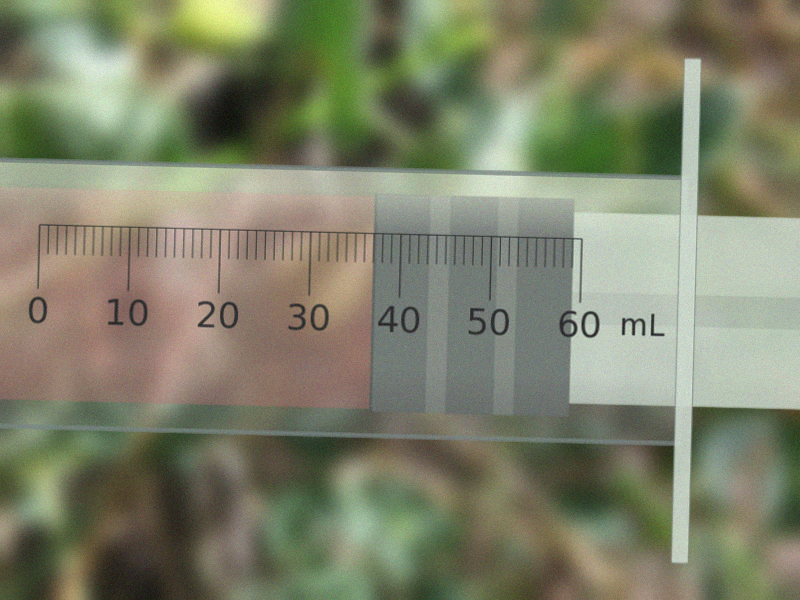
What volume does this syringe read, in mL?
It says 37 mL
